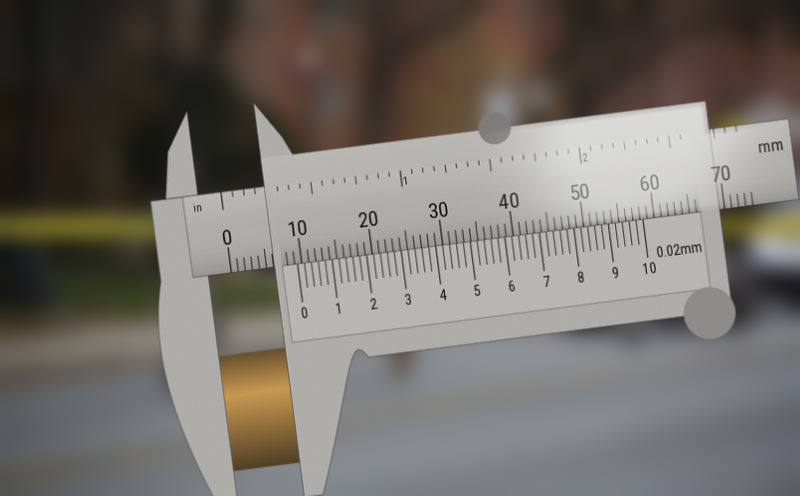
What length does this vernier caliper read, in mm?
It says 9.4 mm
